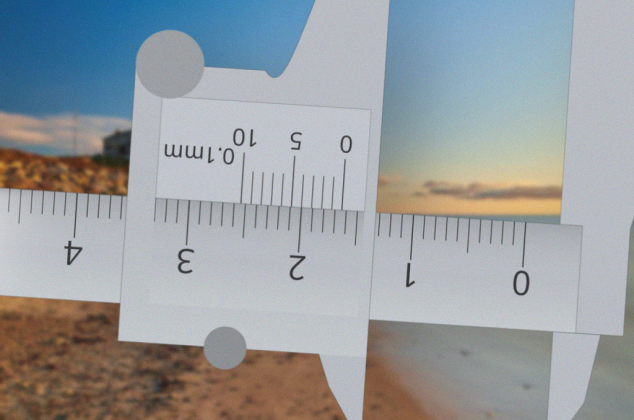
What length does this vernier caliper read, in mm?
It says 16.4 mm
